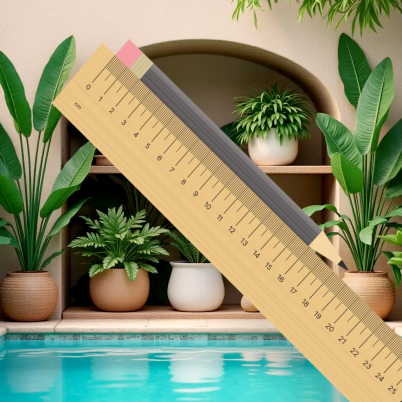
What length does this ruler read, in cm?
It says 18.5 cm
